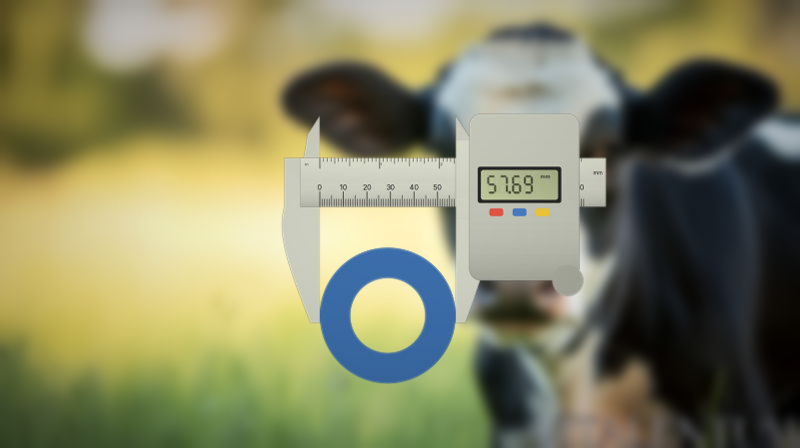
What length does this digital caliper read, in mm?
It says 57.69 mm
